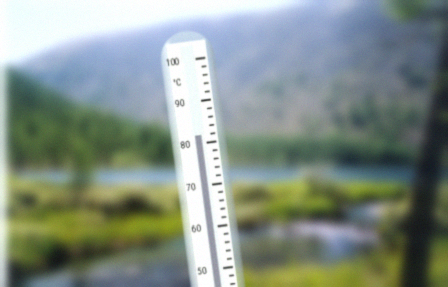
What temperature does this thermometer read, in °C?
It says 82 °C
